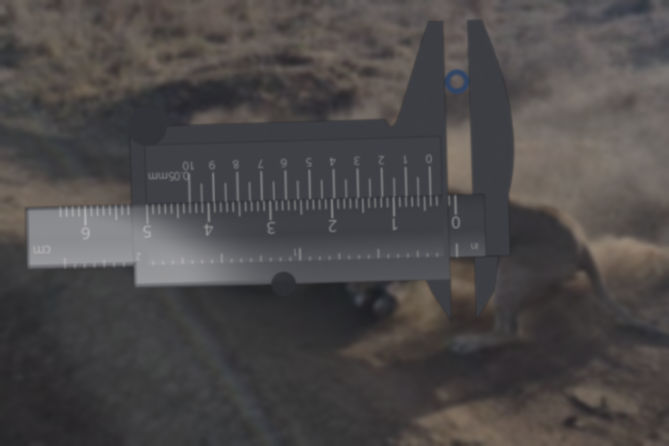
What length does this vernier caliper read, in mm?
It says 4.0 mm
